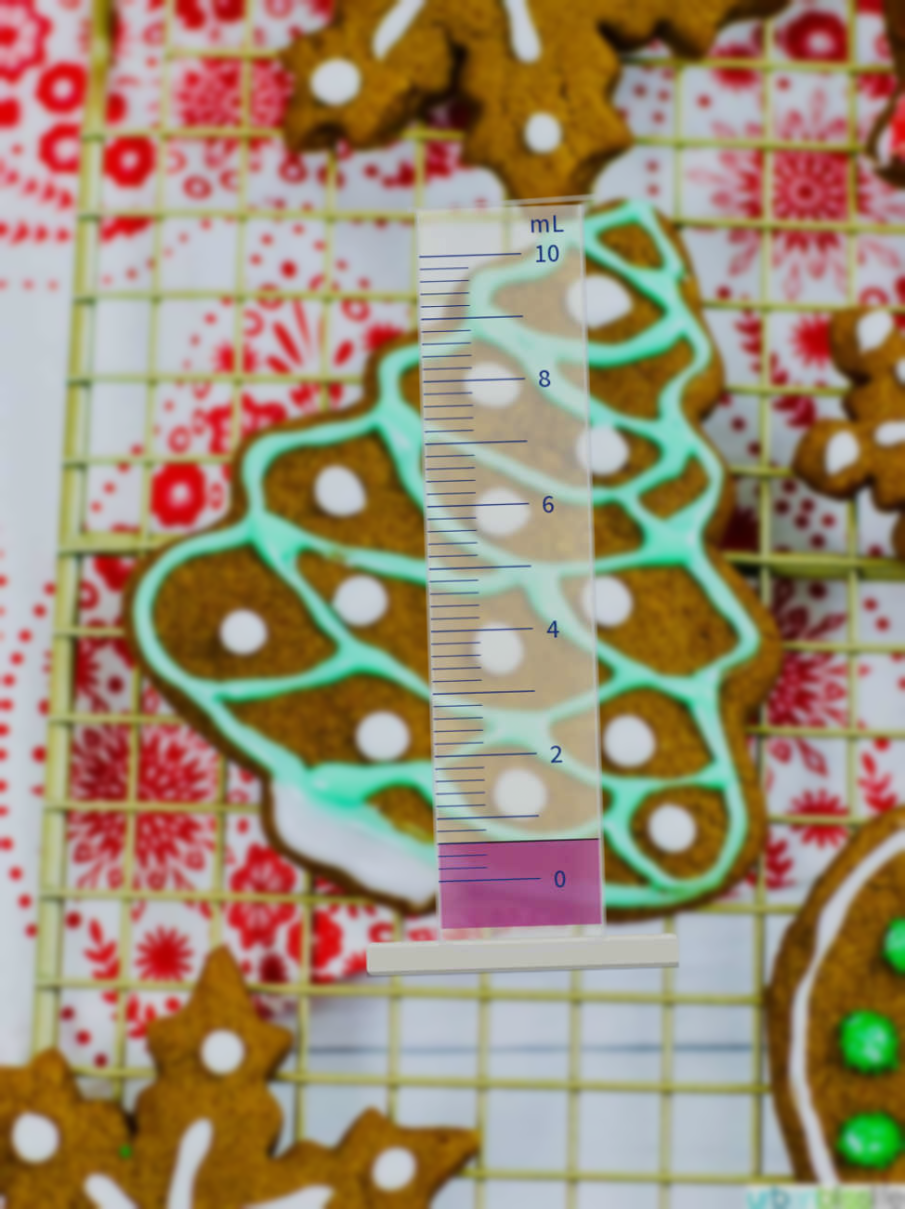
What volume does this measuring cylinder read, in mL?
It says 0.6 mL
